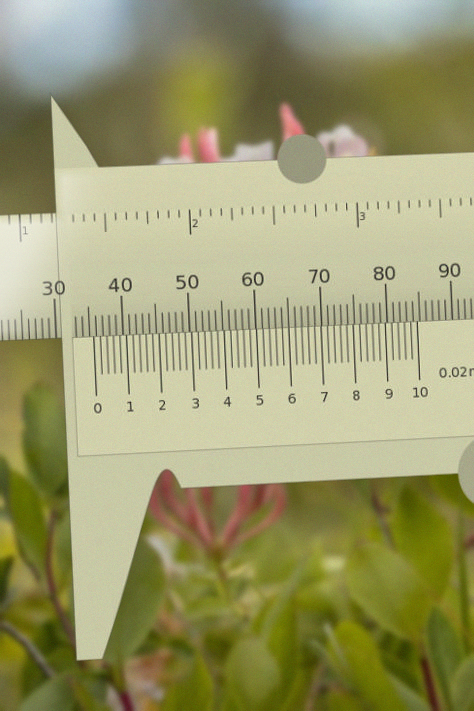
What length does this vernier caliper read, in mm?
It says 35.6 mm
